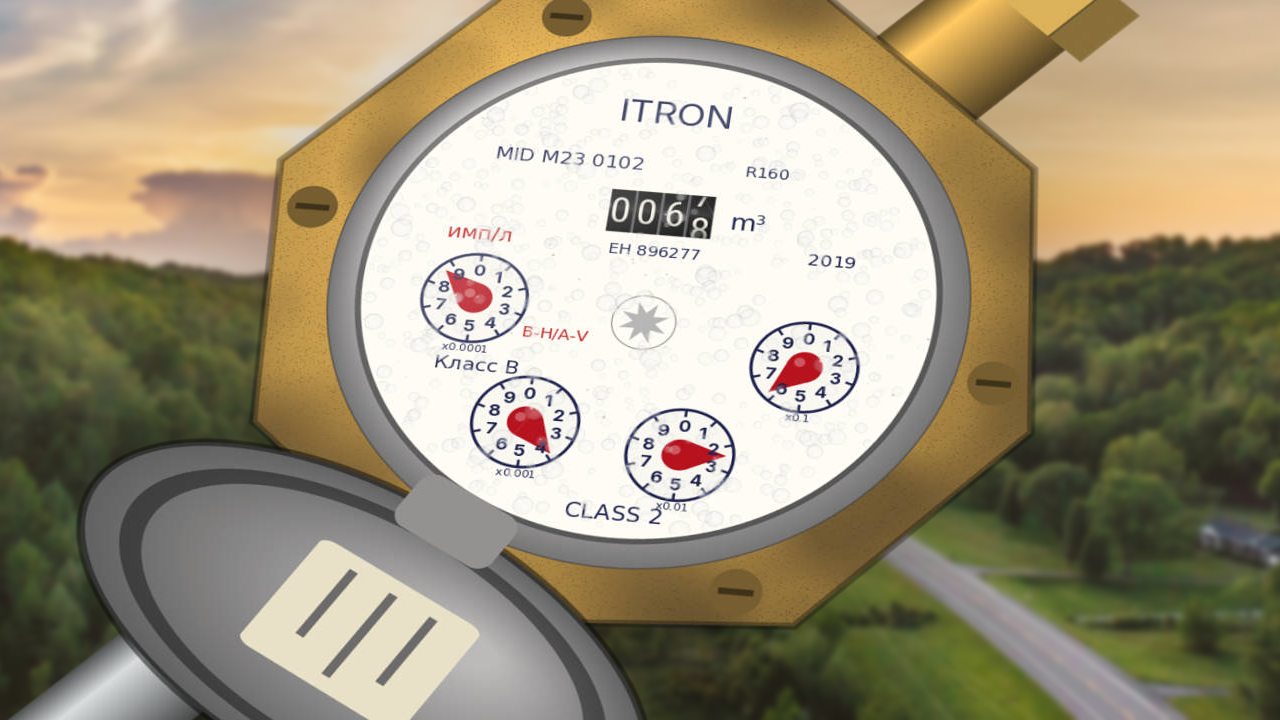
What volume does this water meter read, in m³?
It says 67.6238 m³
